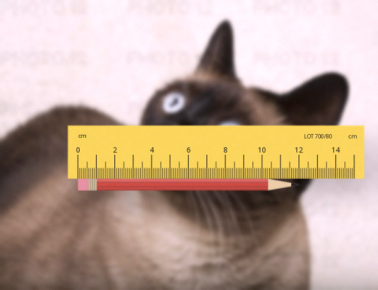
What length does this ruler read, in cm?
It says 12 cm
